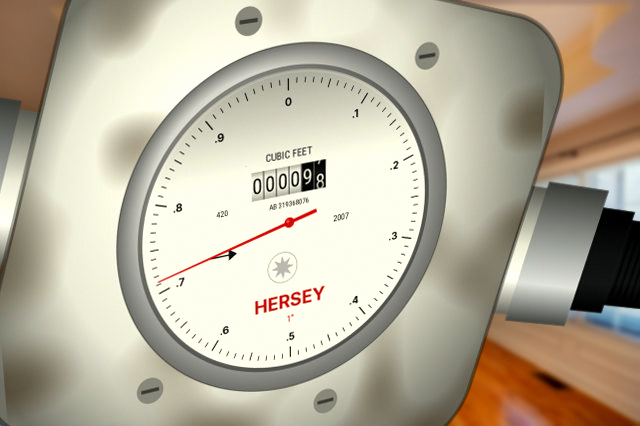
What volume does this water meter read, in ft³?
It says 97.71 ft³
